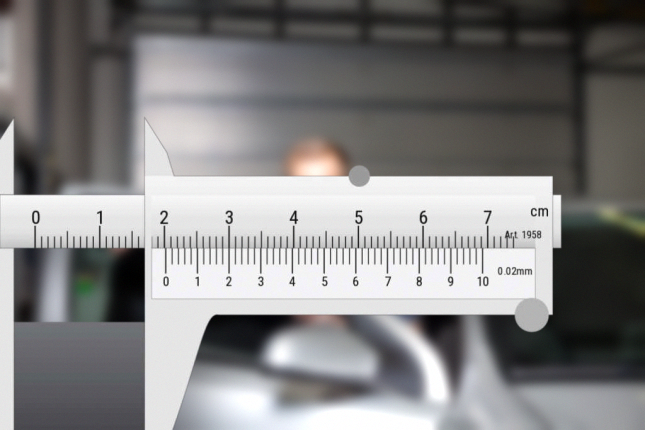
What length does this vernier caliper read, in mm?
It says 20.2 mm
